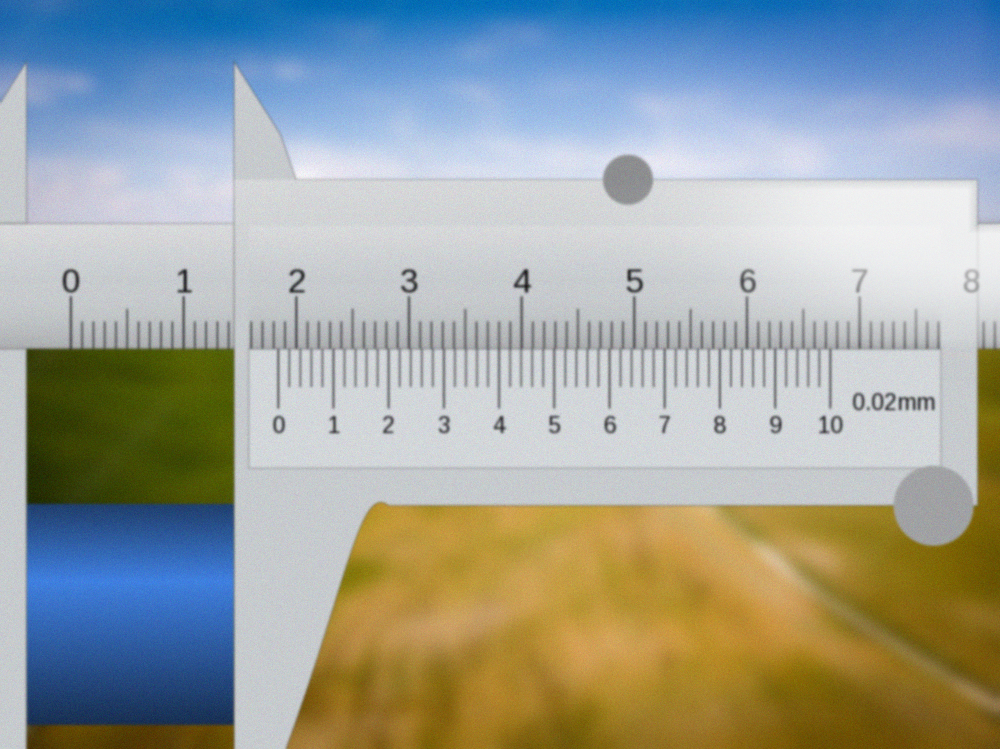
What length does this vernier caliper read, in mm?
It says 18.4 mm
